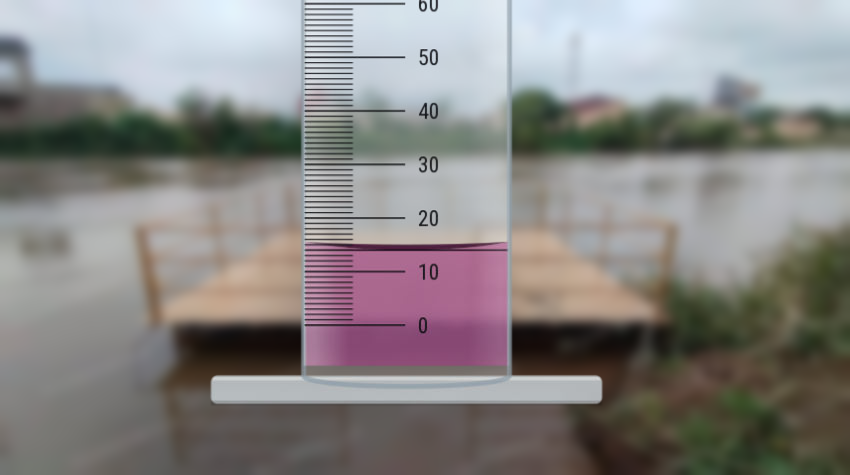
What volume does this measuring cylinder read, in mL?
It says 14 mL
